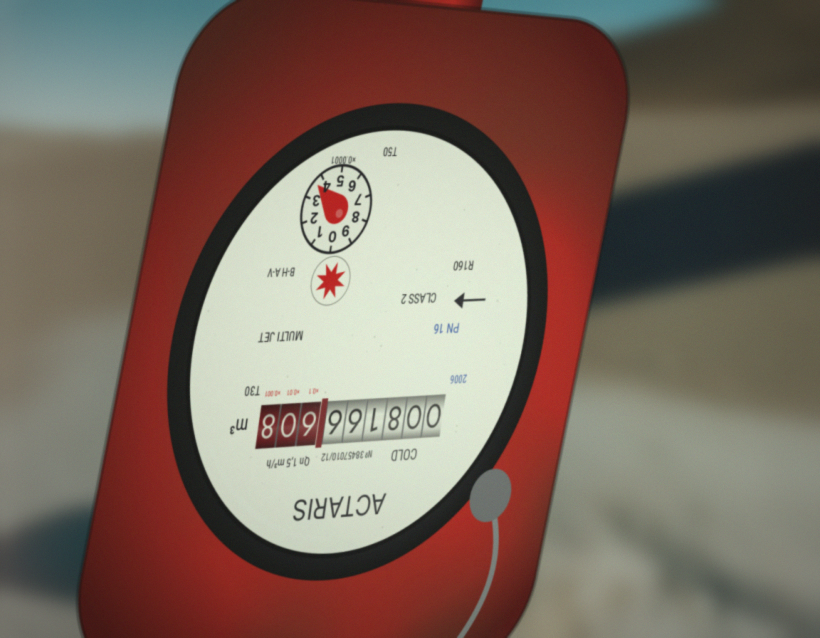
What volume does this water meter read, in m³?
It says 8166.6083 m³
